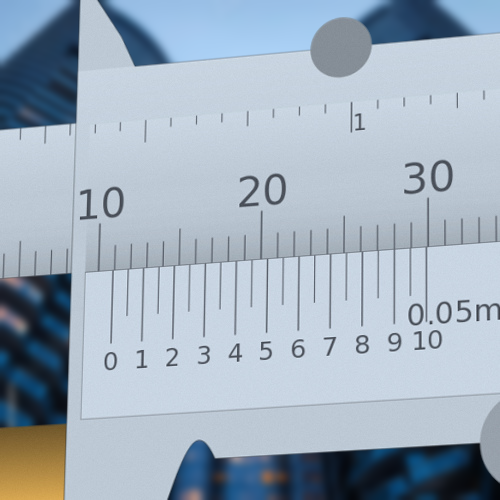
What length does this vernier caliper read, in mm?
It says 10.9 mm
